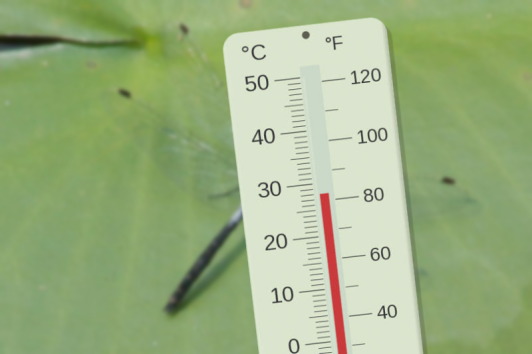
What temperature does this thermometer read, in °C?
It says 28 °C
